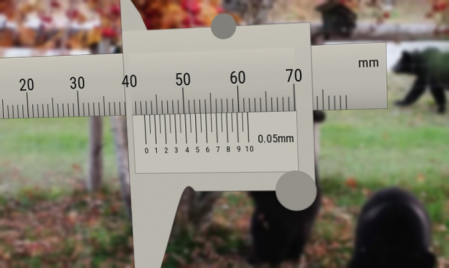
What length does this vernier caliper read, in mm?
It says 42.6 mm
